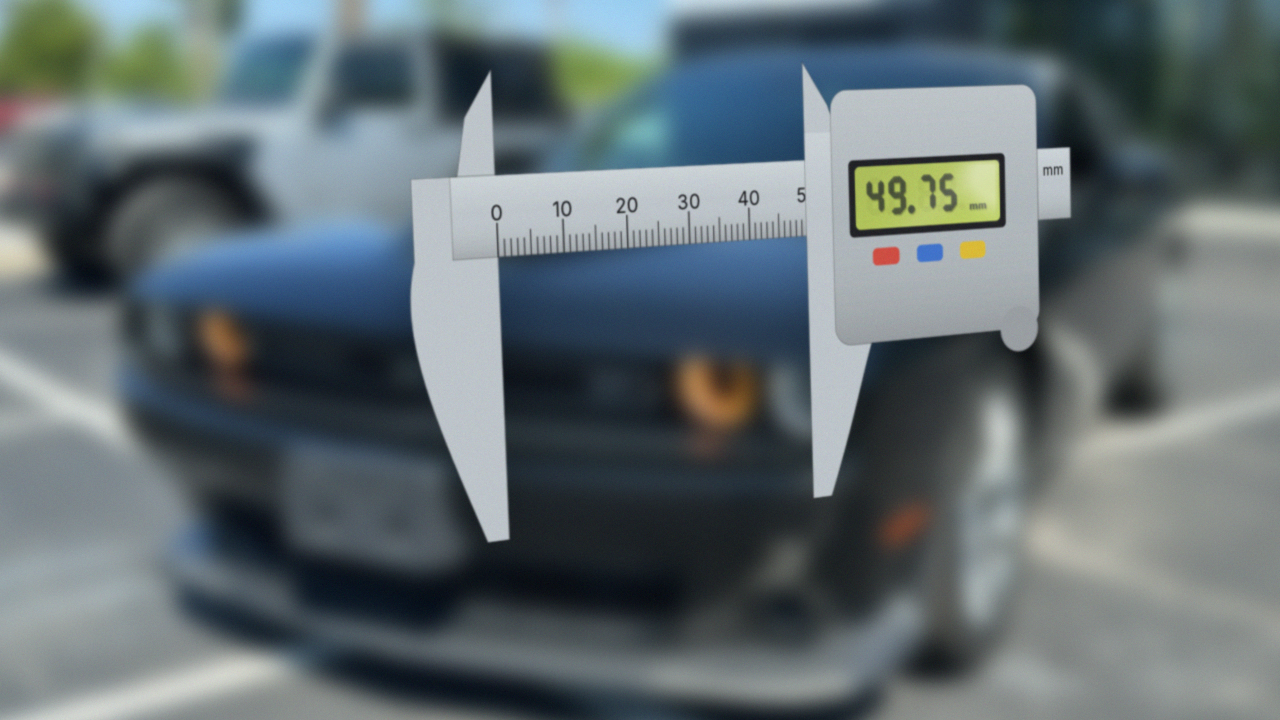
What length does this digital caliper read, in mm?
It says 49.75 mm
